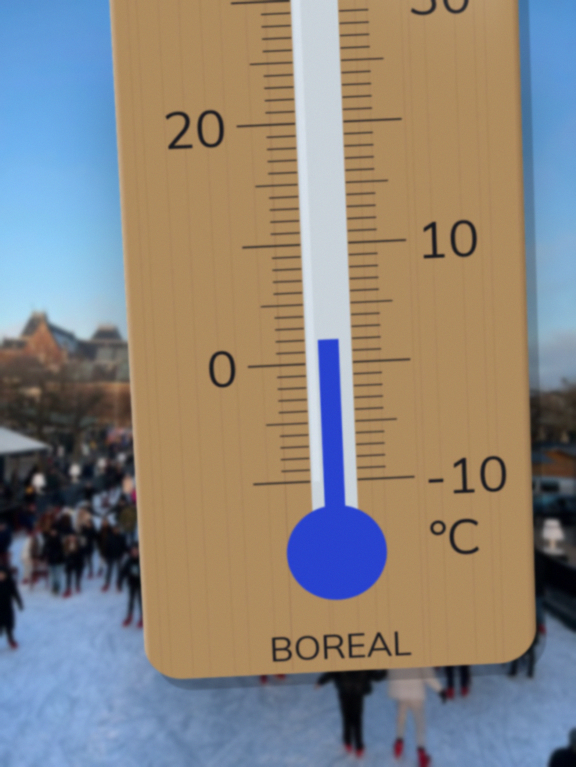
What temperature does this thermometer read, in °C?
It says 2 °C
